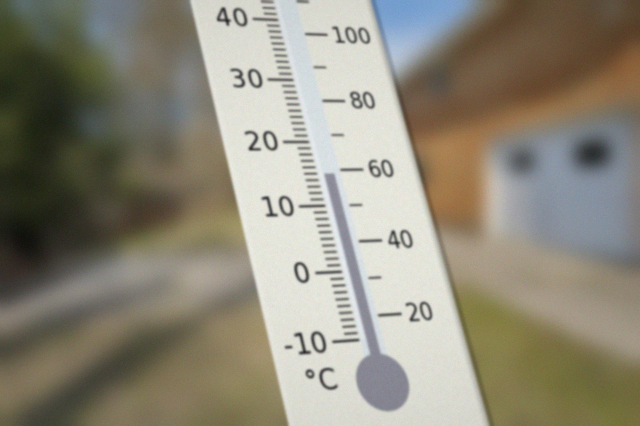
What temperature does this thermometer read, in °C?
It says 15 °C
